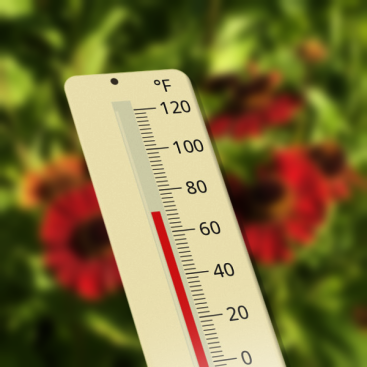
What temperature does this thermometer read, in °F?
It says 70 °F
